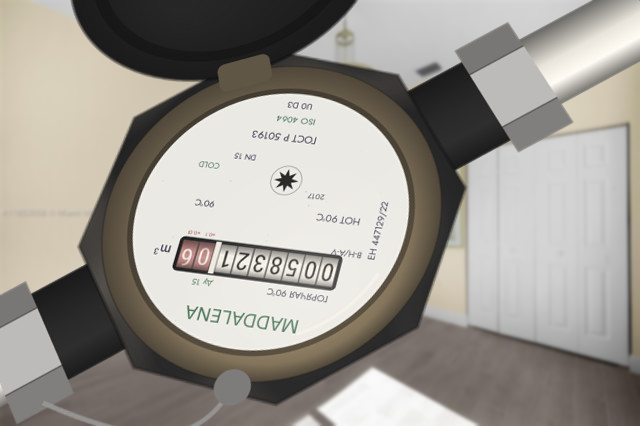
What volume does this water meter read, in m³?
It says 58321.06 m³
